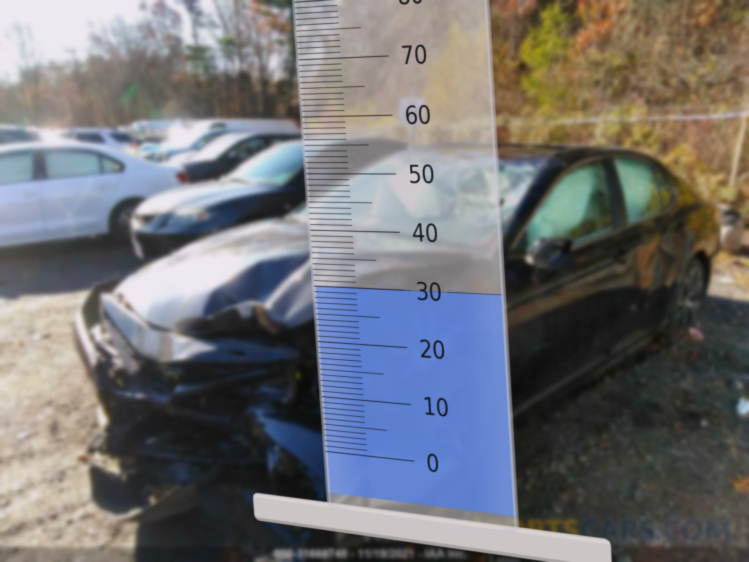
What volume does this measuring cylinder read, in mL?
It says 30 mL
